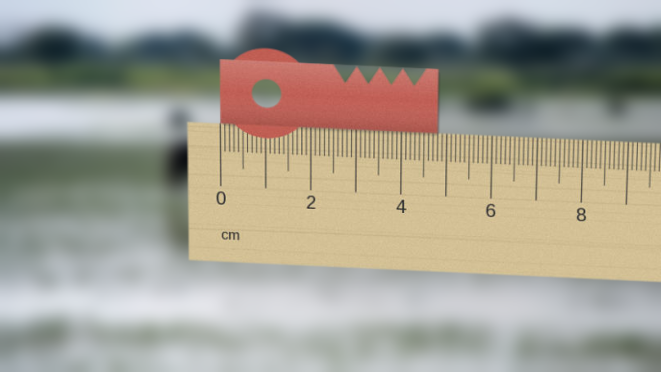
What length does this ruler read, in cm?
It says 4.8 cm
